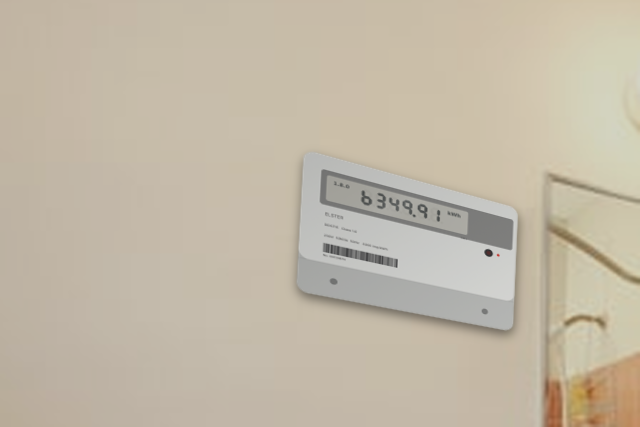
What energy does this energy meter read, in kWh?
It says 6349.91 kWh
